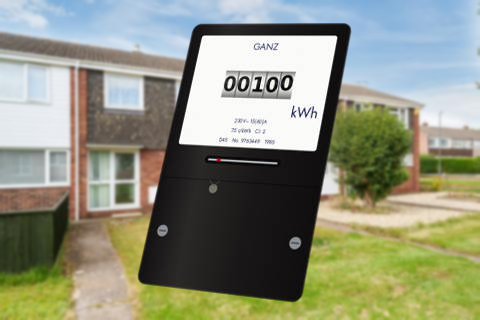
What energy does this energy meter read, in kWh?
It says 100 kWh
